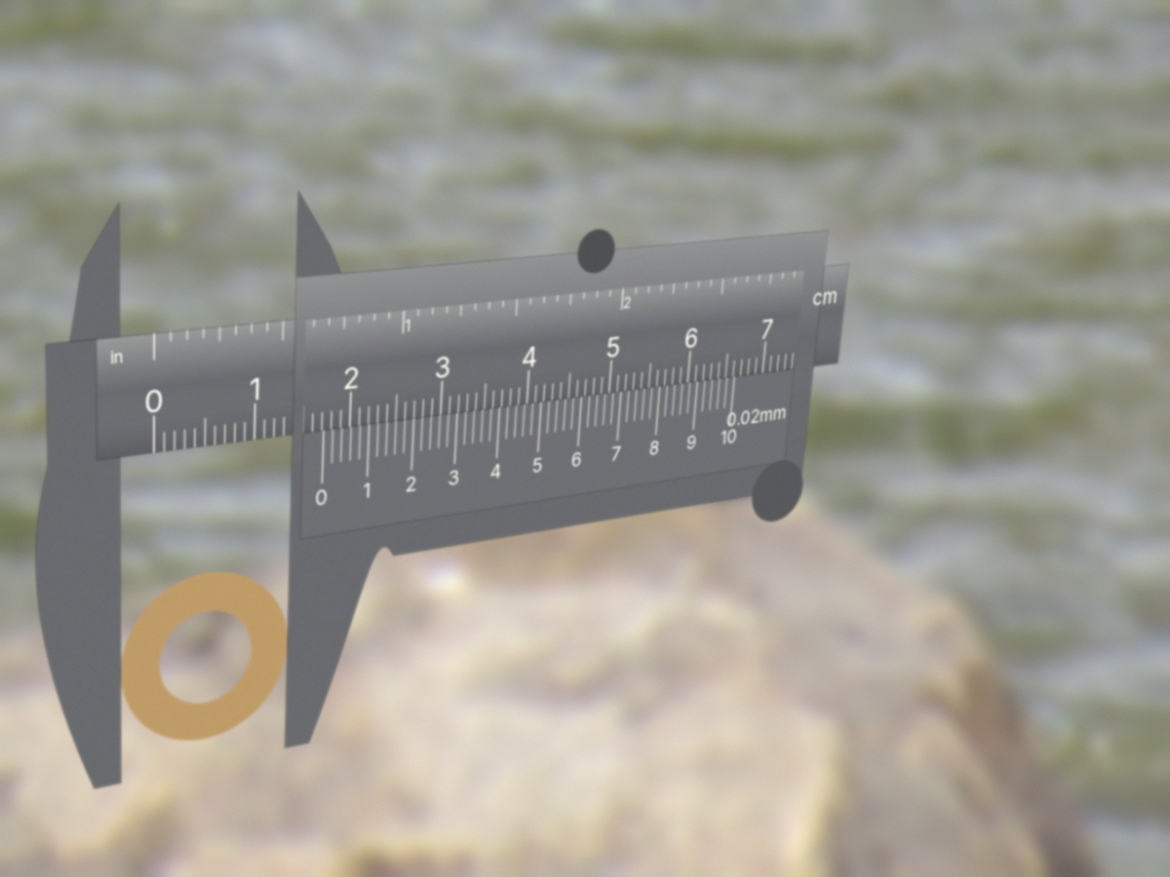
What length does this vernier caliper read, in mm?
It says 17.2 mm
